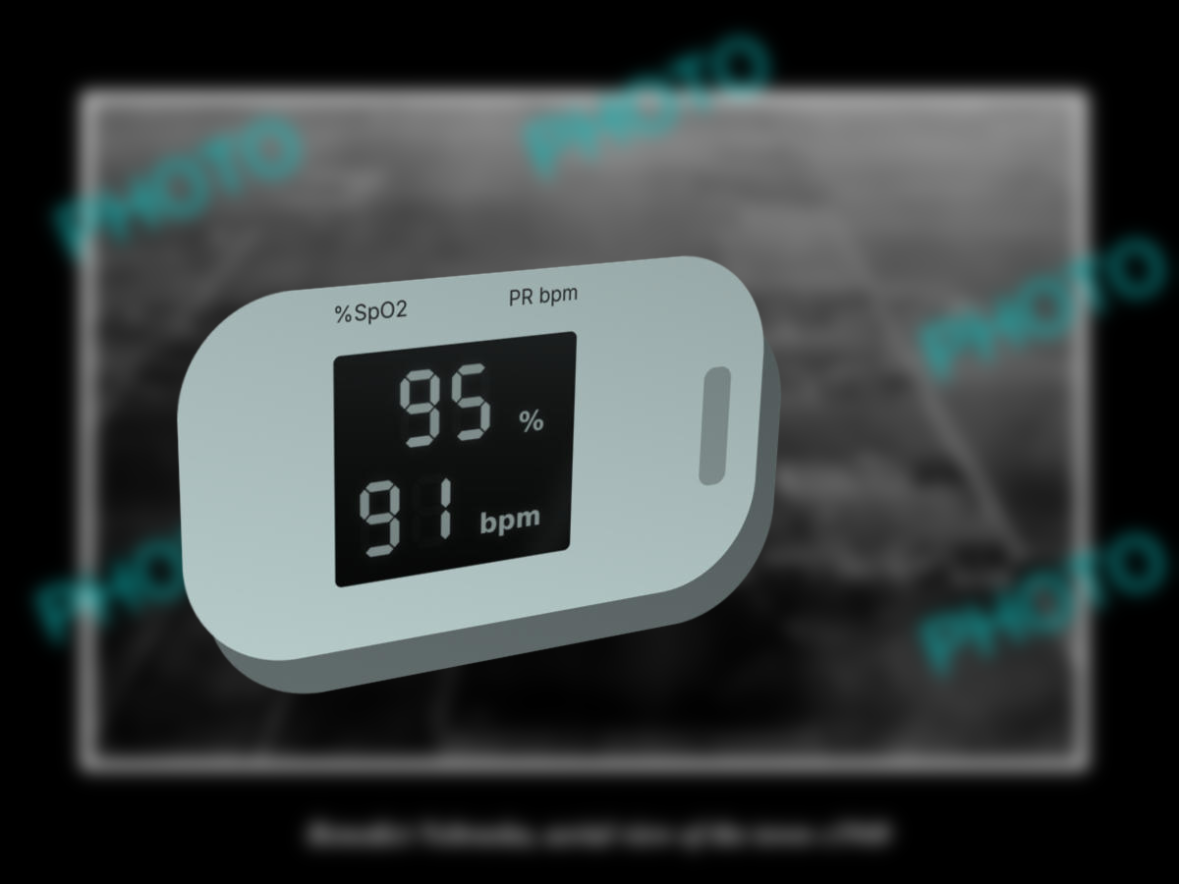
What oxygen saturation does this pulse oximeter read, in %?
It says 95 %
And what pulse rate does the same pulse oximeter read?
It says 91 bpm
